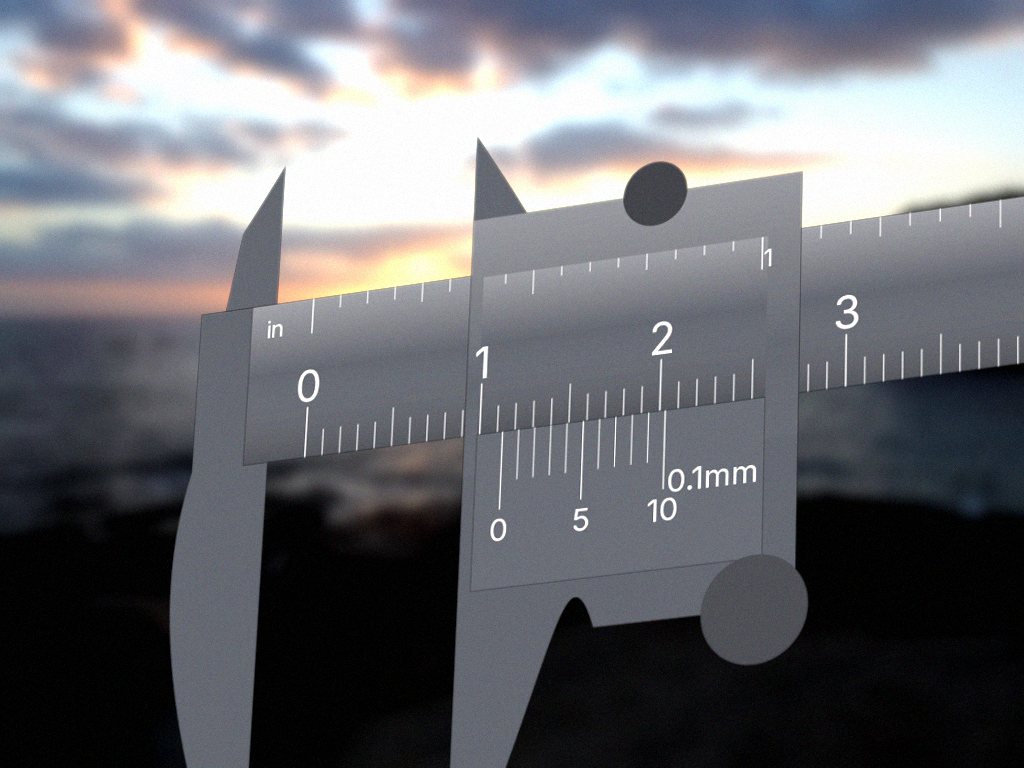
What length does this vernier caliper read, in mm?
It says 11.3 mm
